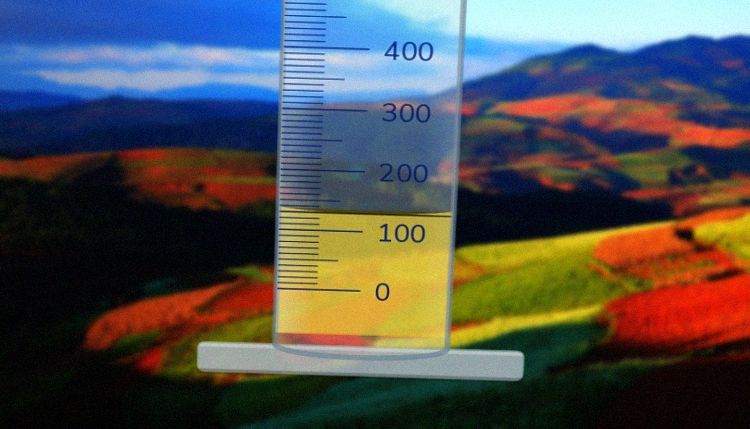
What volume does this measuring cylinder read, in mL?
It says 130 mL
